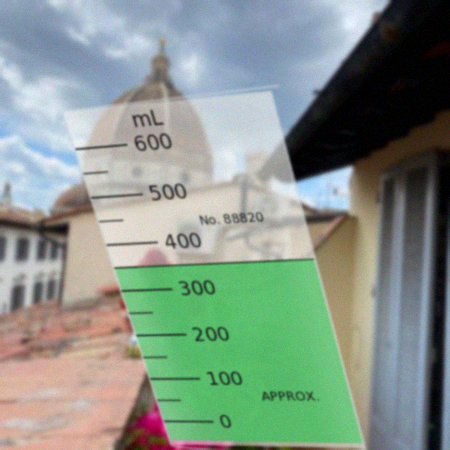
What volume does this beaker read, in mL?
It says 350 mL
